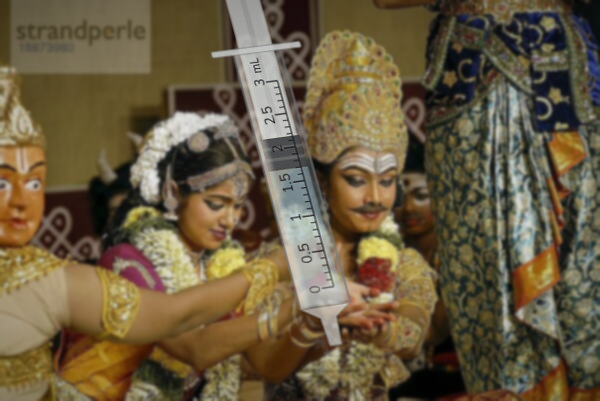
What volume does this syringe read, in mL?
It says 1.7 mL
